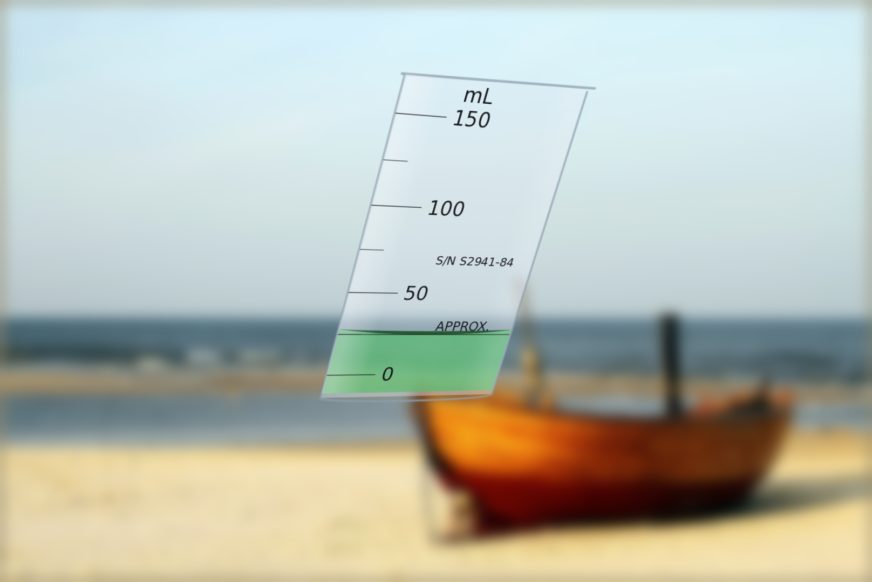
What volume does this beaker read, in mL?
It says 25 mL
